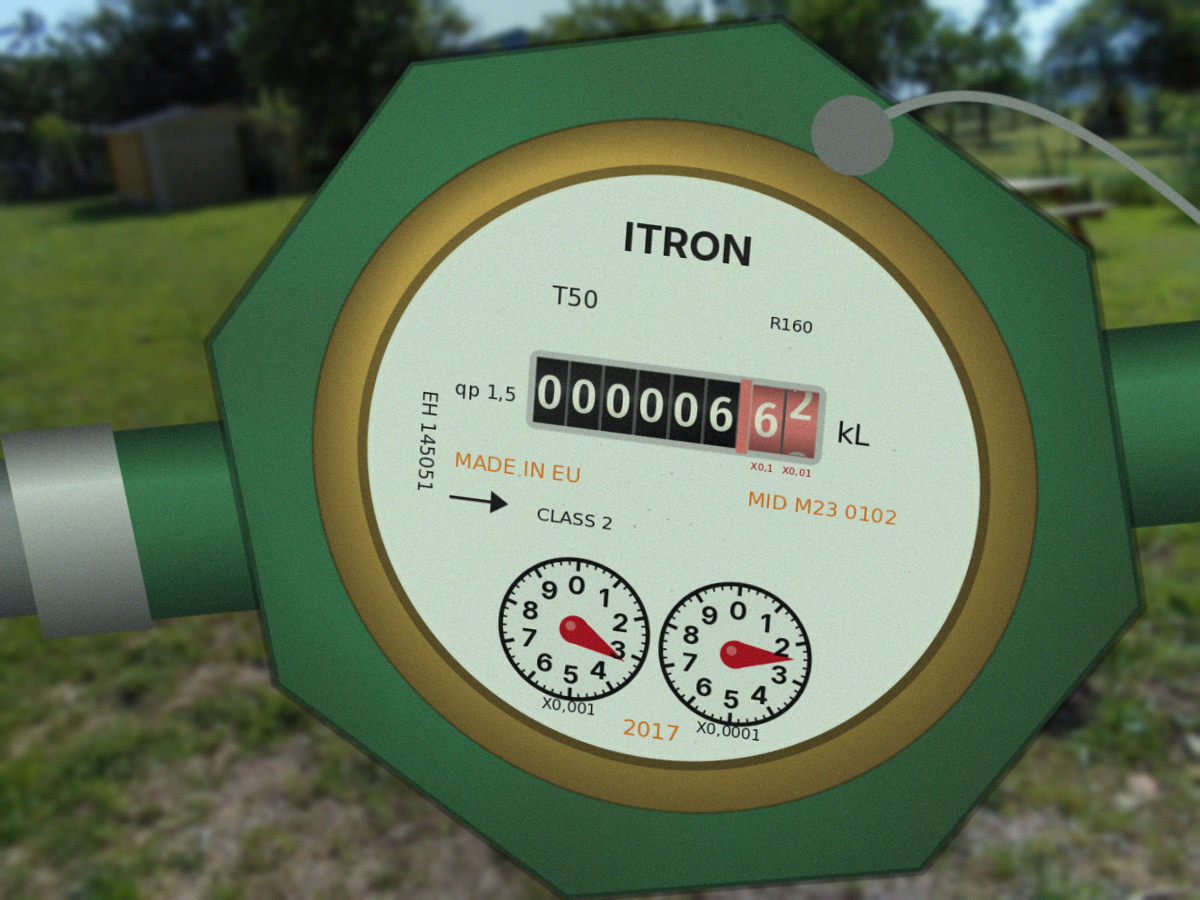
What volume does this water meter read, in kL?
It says 6.6232 kL
